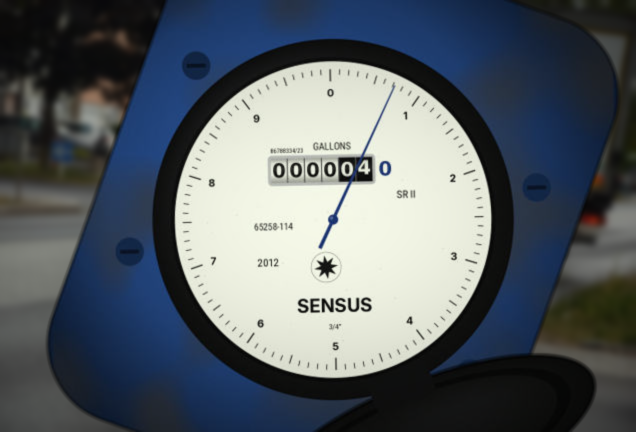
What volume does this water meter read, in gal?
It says 40.7 gal
